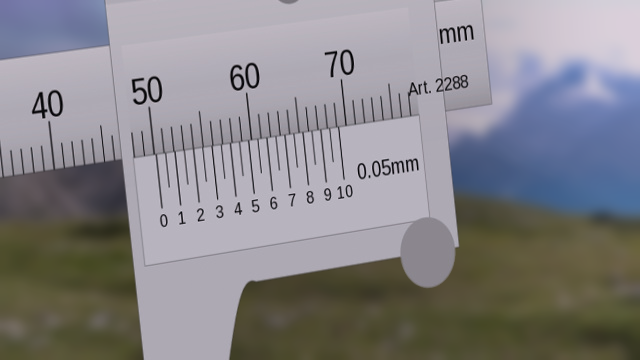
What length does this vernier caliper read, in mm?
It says 50.2 mm
